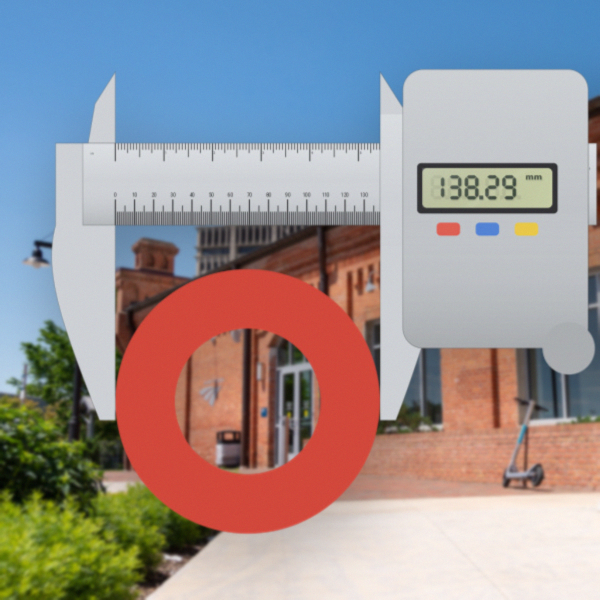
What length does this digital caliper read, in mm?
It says 138.29 mm
